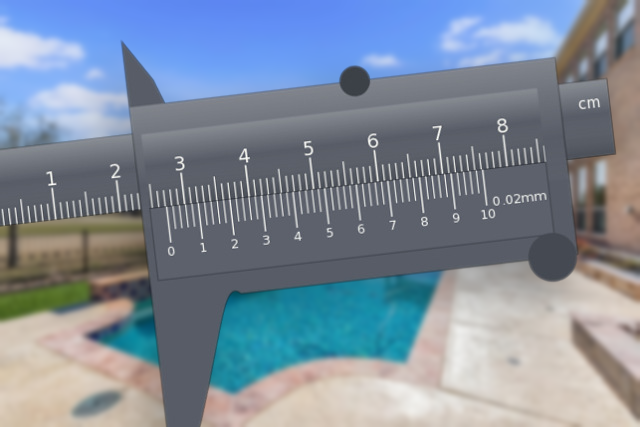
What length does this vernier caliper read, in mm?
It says 27.2 mm
